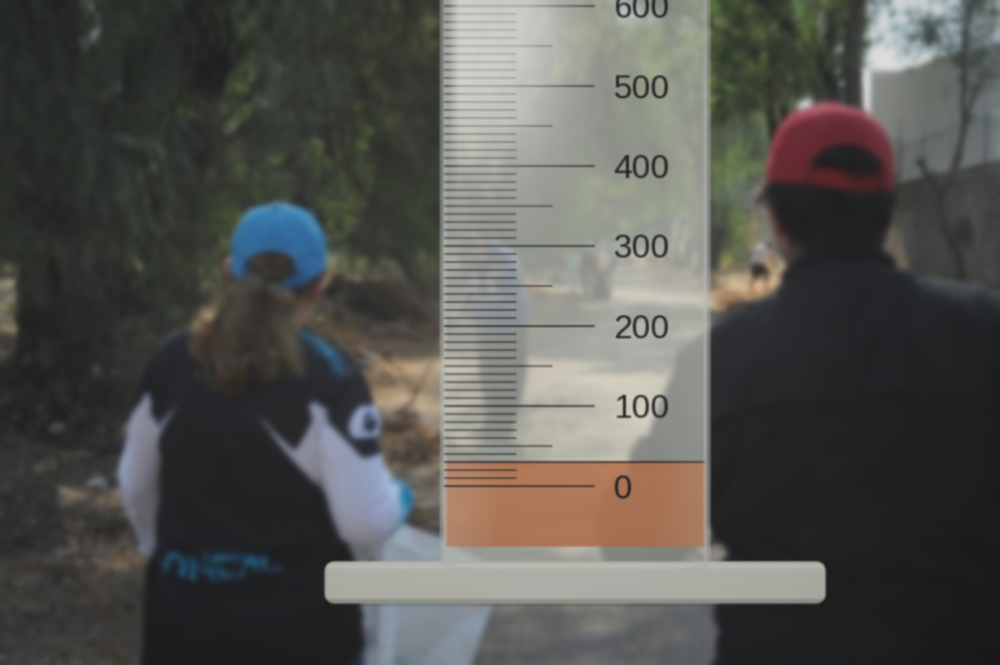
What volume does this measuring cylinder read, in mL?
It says 30 mL
